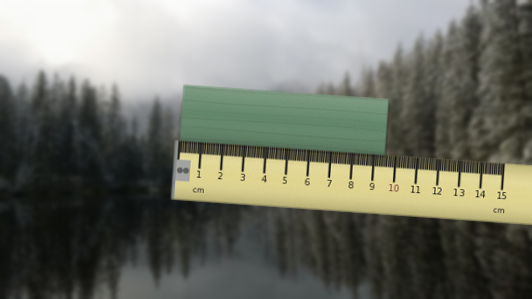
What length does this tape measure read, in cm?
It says 9.5 cm
